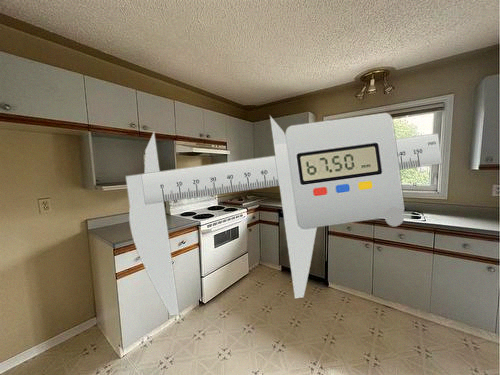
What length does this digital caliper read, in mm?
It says 67.50 mm
